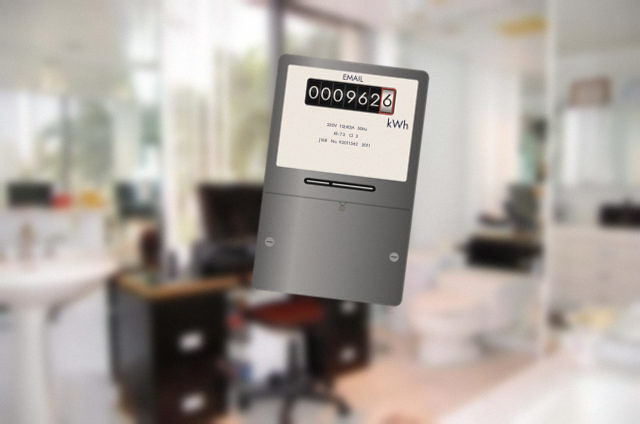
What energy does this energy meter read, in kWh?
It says 962.6 kWh
